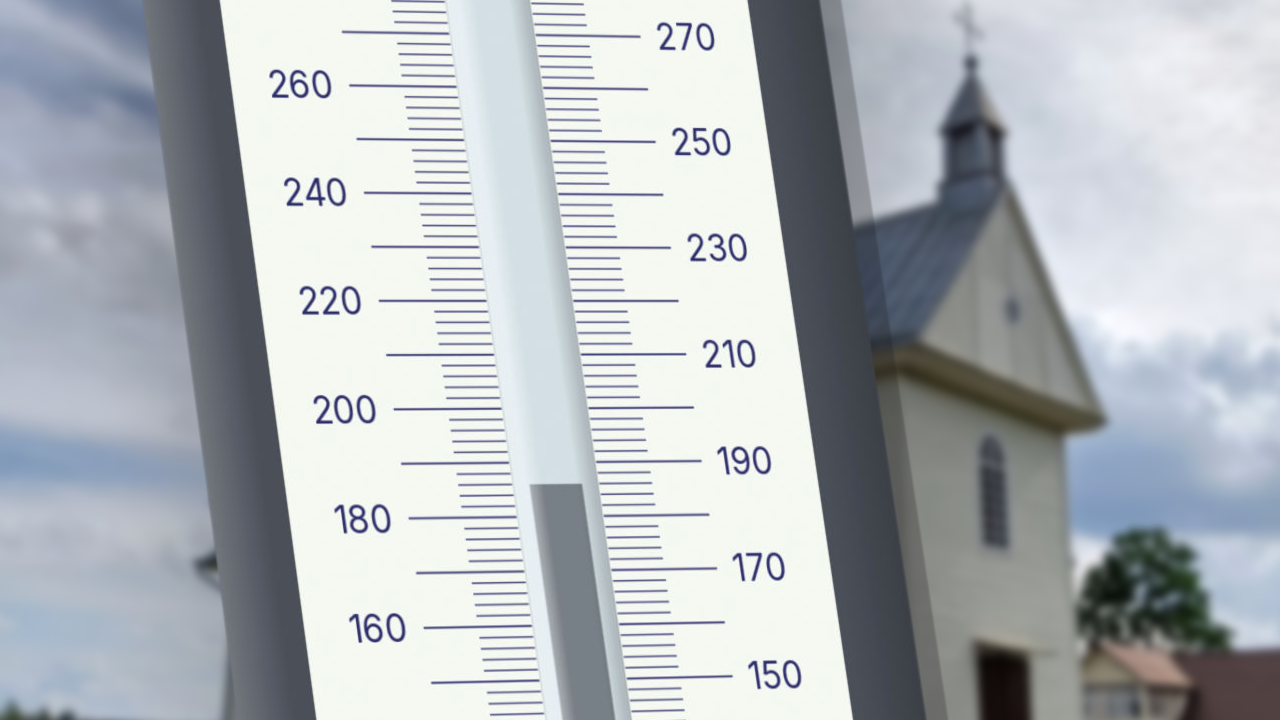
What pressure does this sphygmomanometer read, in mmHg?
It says 186 mmHg
